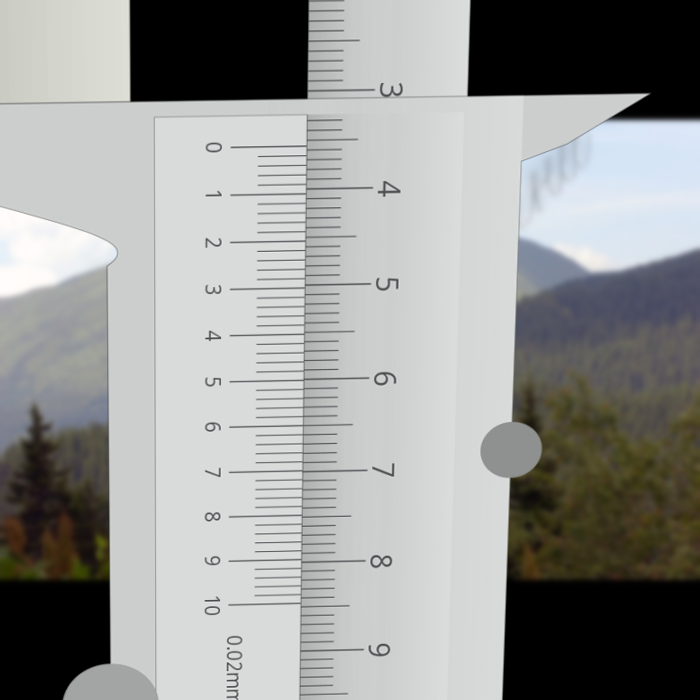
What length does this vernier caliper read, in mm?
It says 35.6 mm
